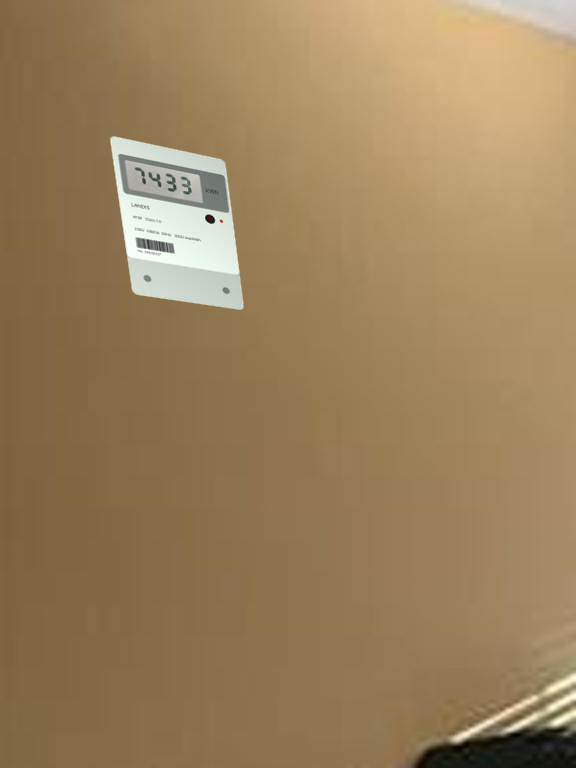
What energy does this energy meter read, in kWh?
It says 7433 kWh
